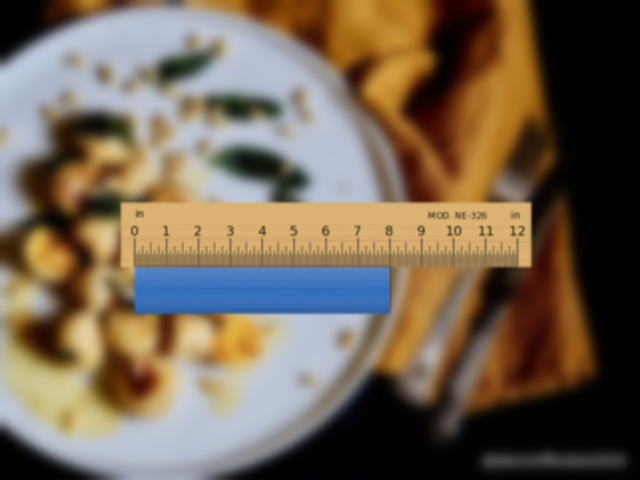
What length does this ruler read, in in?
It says 8 in
